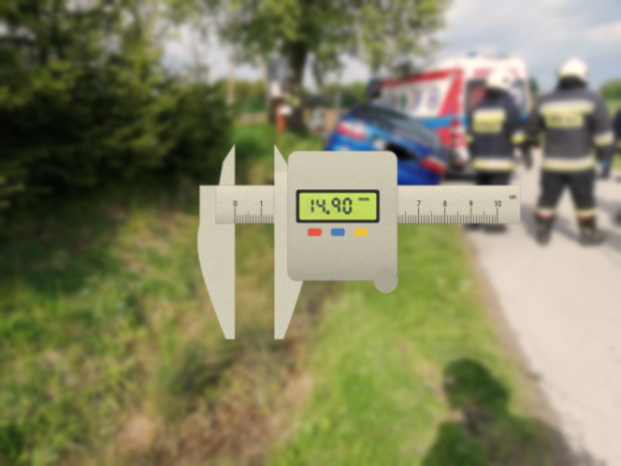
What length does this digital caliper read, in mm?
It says 14.90 mm
